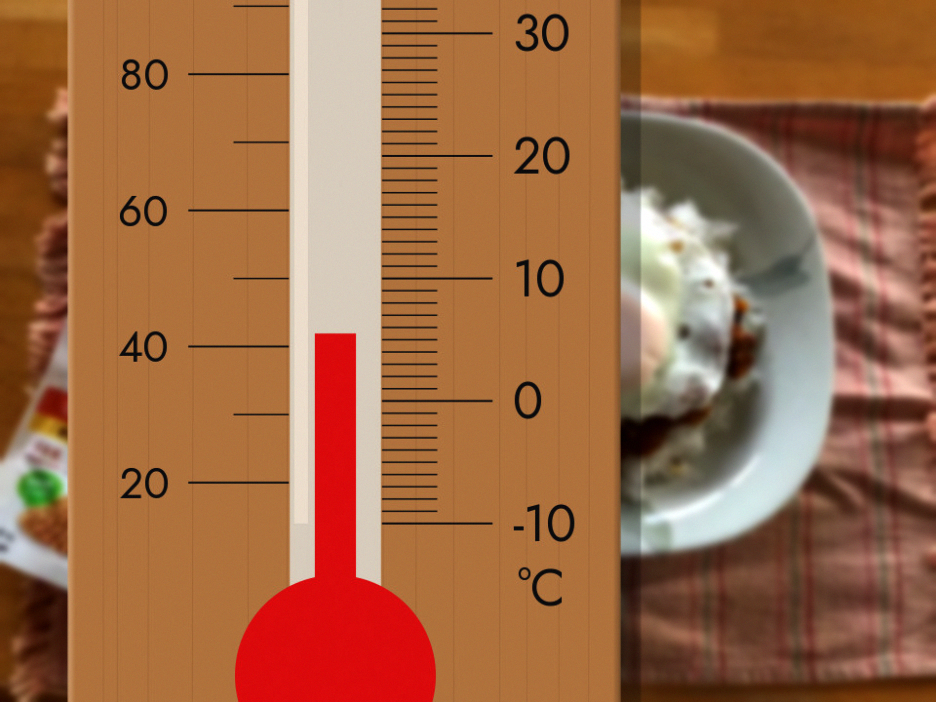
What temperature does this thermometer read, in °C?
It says 5.5 °C
